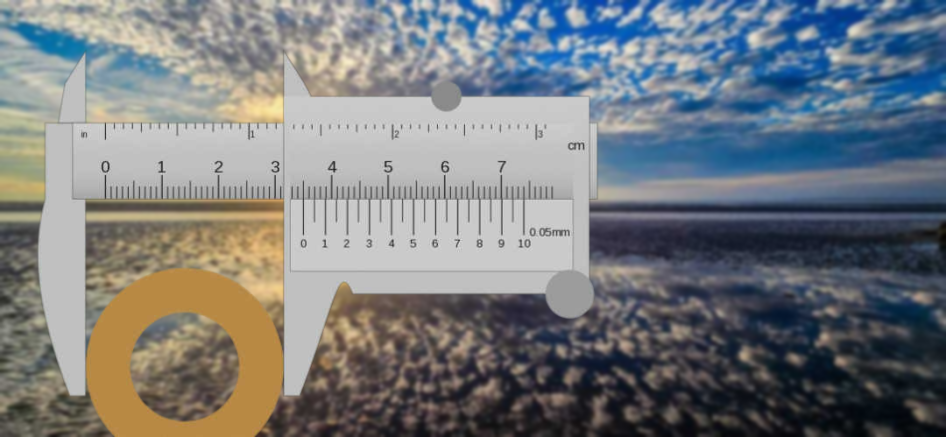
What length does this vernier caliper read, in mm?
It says 35.0 mm
